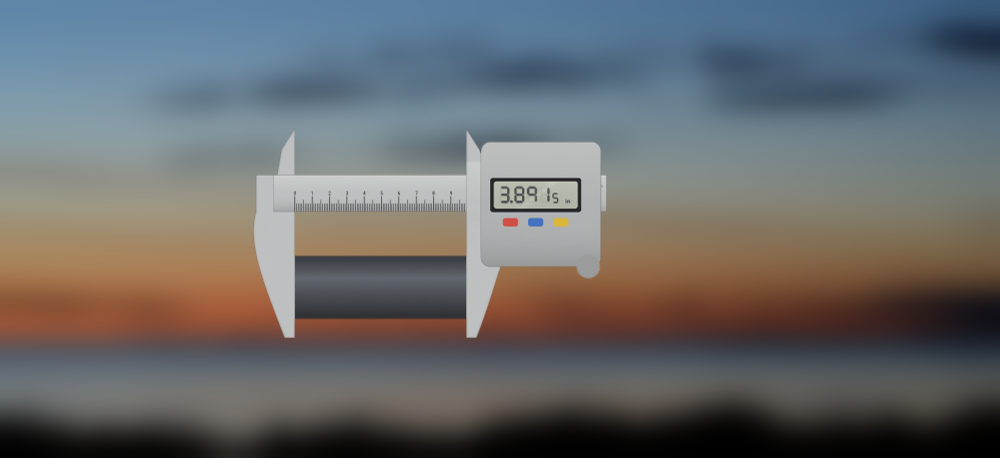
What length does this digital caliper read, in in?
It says 3.8915 in
